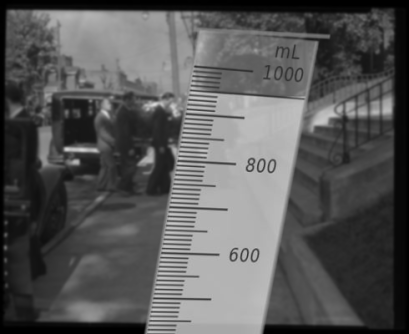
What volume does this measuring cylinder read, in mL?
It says 950 mL
